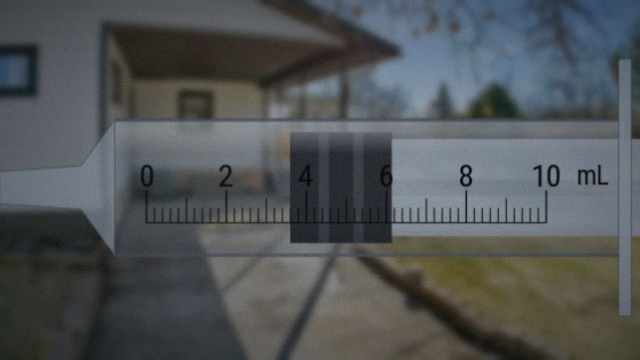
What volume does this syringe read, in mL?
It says 3.6 mL
